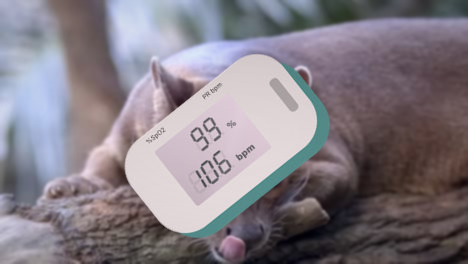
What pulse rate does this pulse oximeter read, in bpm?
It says 106 bpm
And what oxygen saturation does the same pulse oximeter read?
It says 99 %
